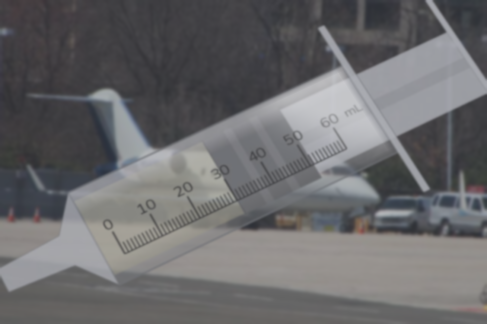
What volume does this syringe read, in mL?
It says 30 mL
